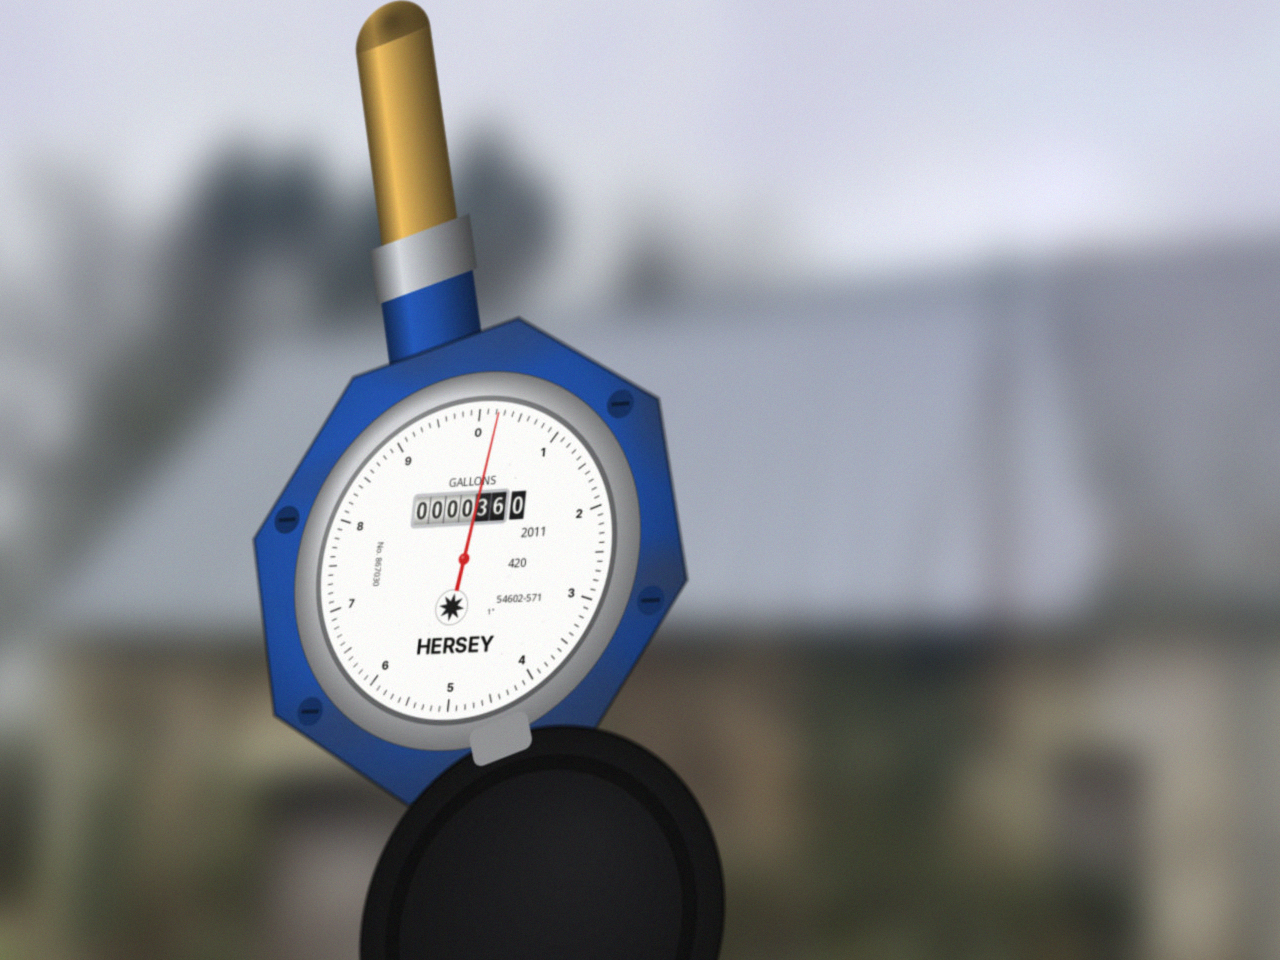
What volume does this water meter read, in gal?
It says 360.2 gal
